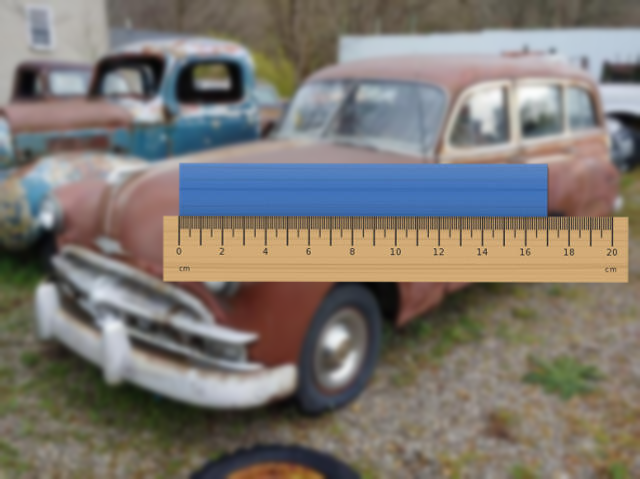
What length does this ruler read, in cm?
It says 17 cm
